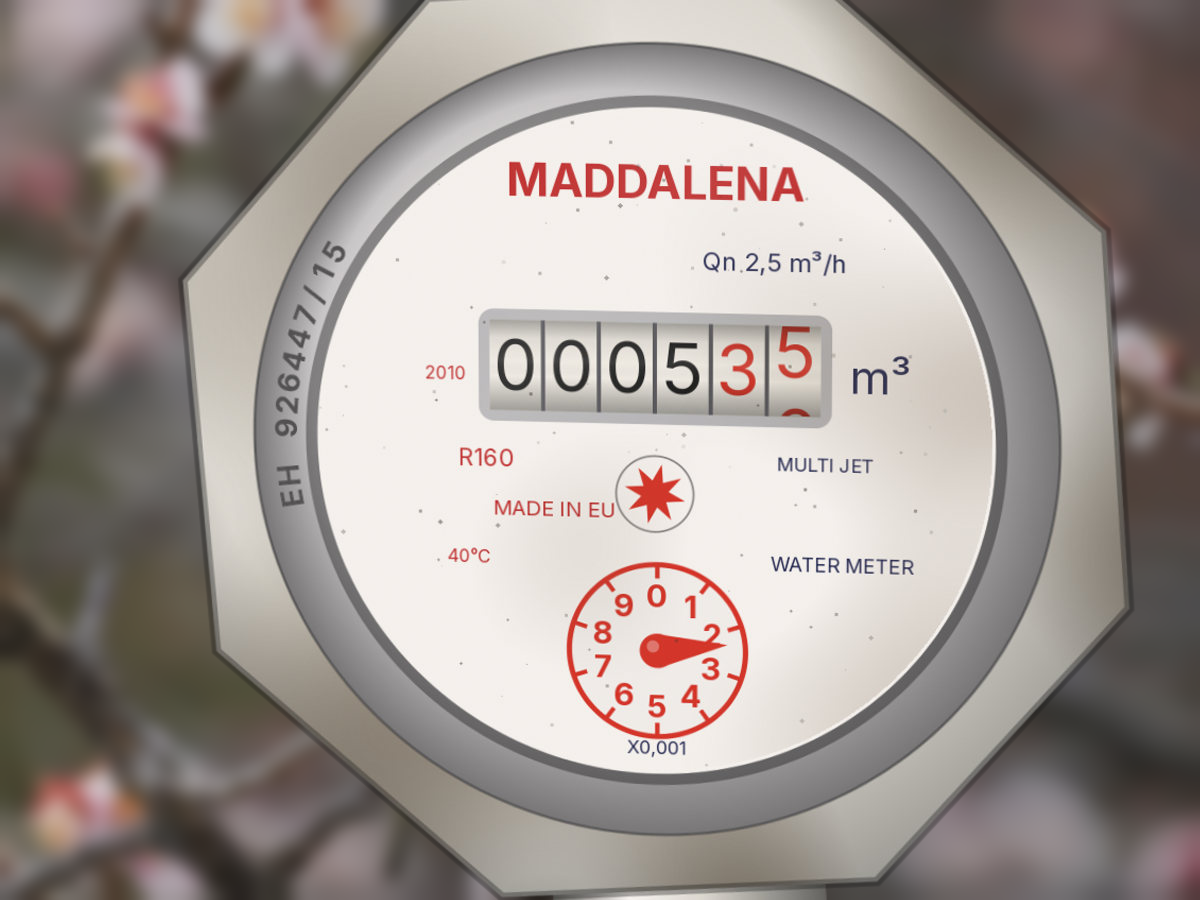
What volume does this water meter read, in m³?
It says 5.352 m³
